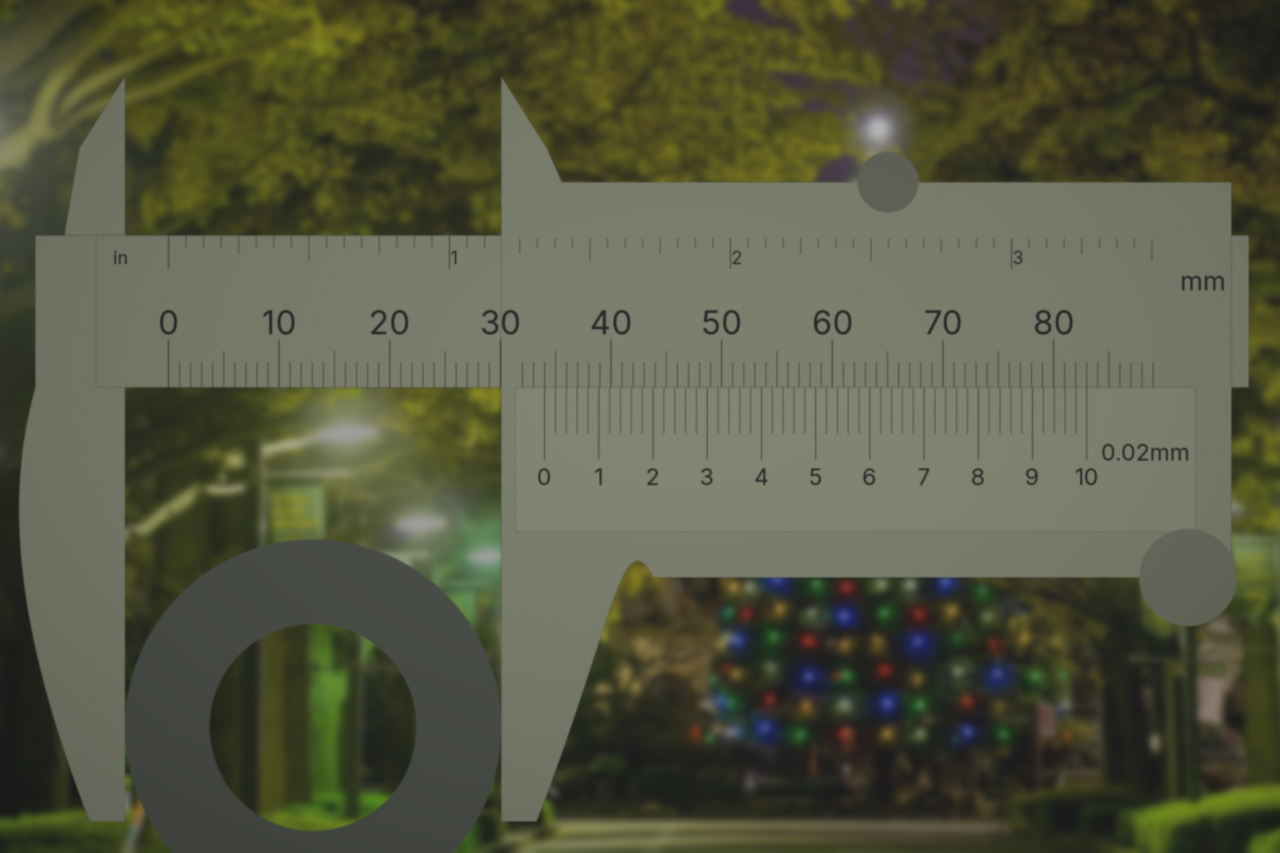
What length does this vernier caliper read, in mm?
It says 34.0 mm
